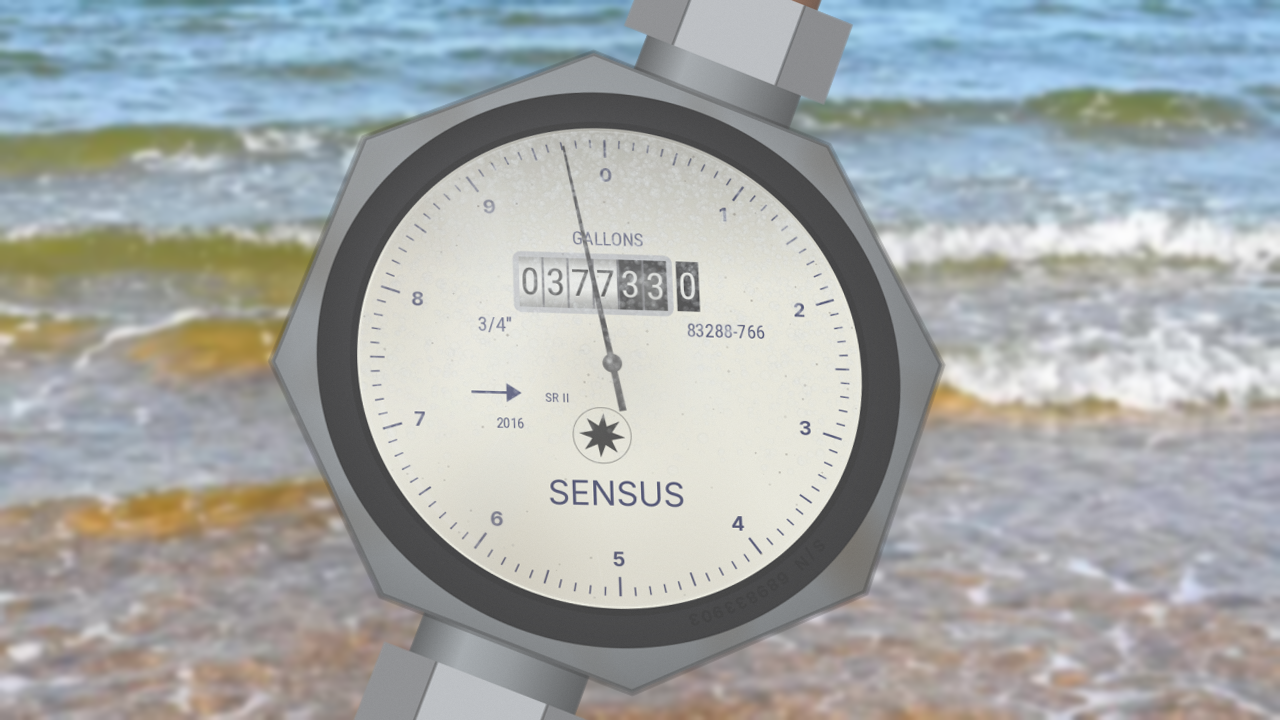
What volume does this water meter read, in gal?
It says 377329.7 gal
